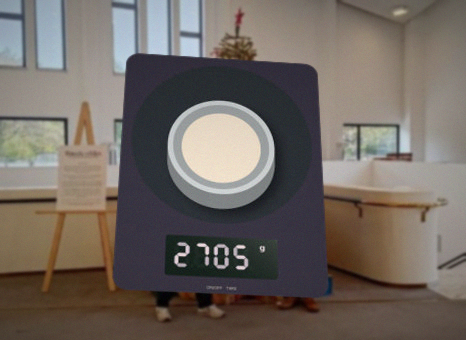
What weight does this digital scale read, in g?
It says 2705 g
